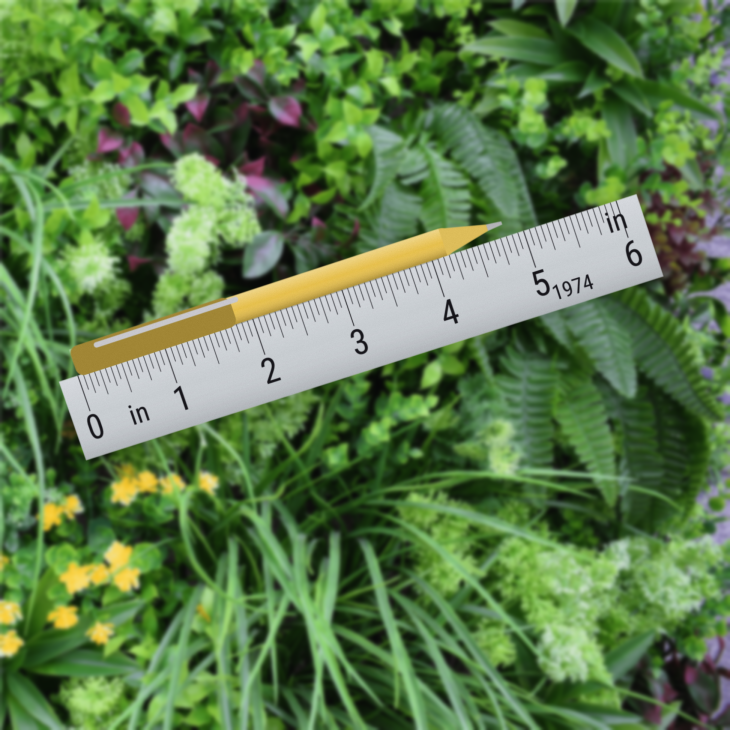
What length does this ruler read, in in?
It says 4.8125 in
